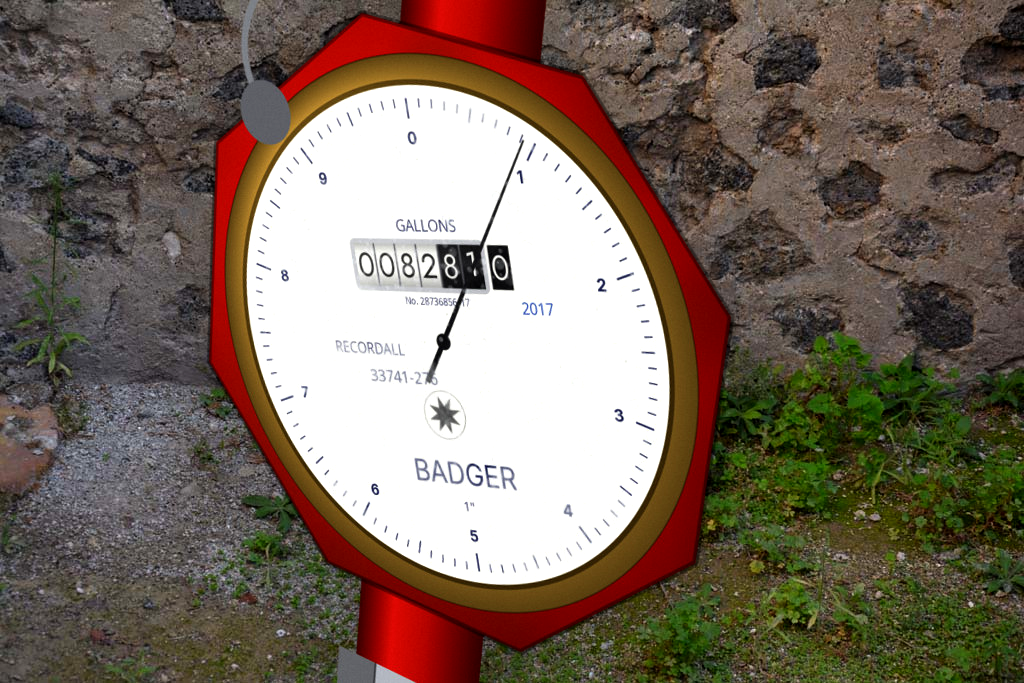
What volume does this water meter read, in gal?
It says 82810.9 gal
